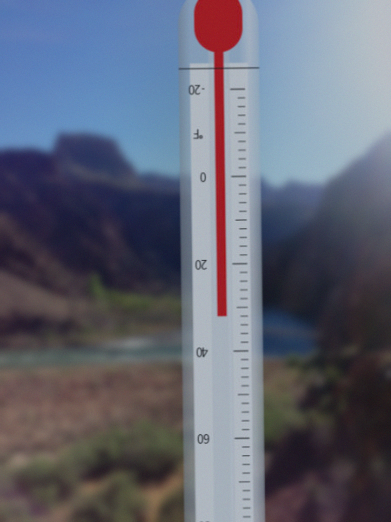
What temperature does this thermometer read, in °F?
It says 32 °F
